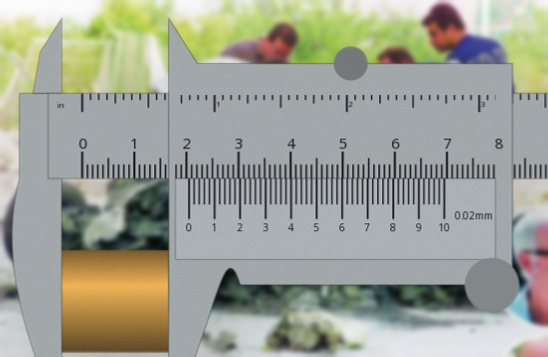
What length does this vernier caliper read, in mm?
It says 20.5 mm
